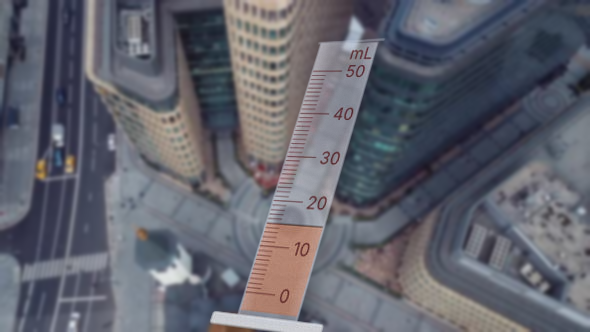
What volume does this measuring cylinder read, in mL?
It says 15 mL
